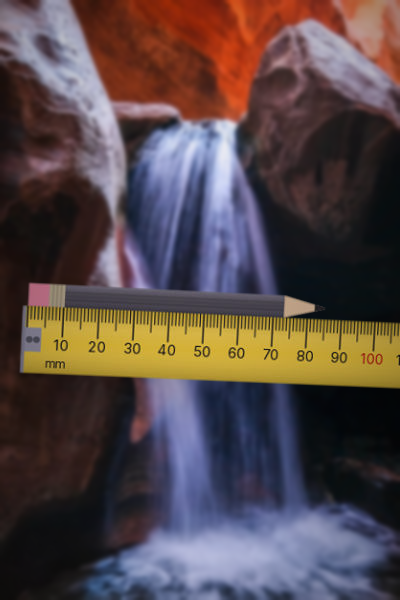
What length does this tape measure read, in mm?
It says 85 mm
